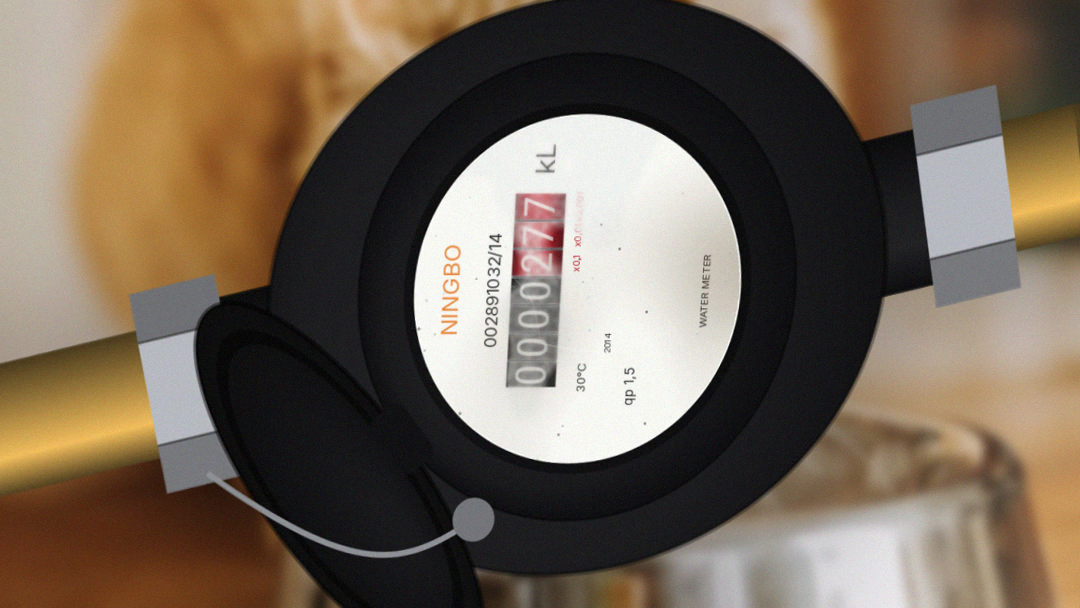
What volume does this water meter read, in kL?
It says 0.277 kL
